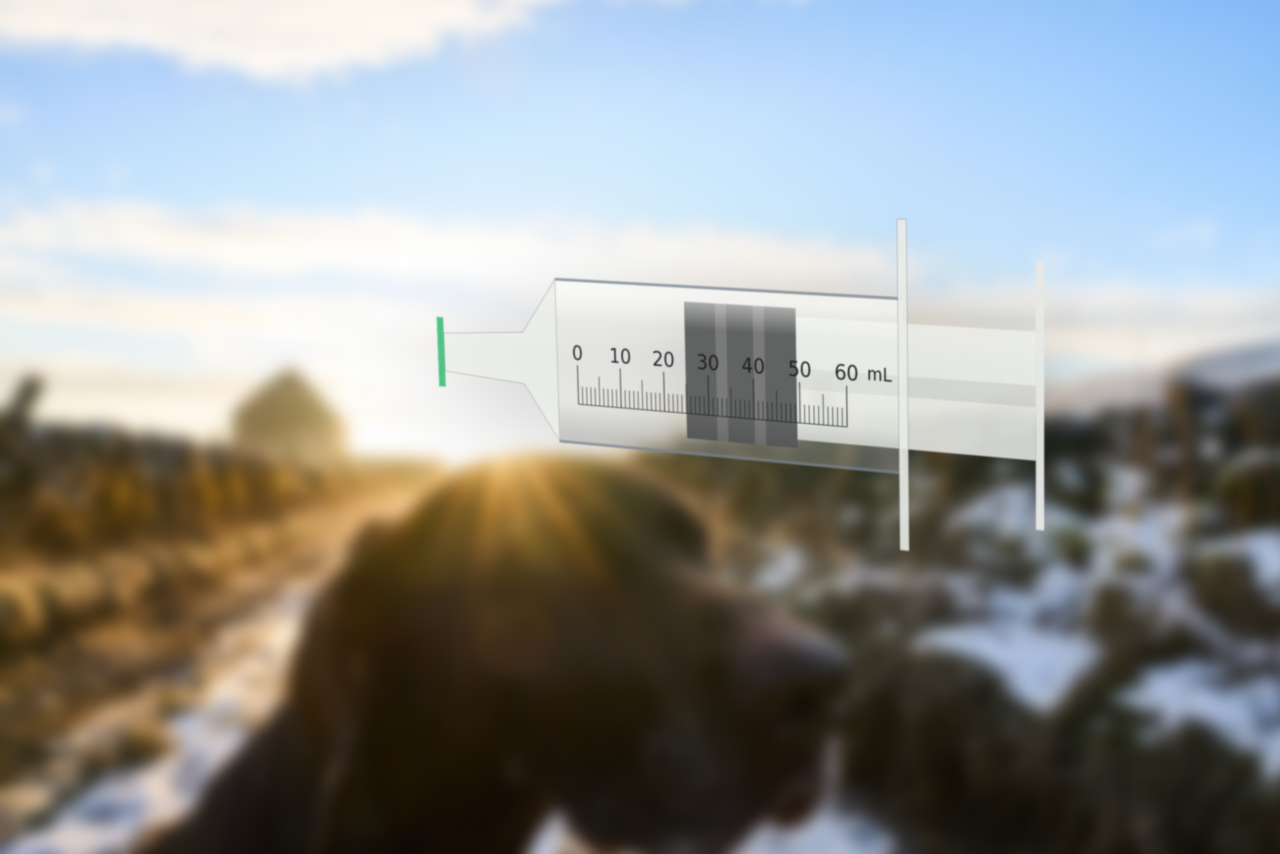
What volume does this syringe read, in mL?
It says 25 mL
